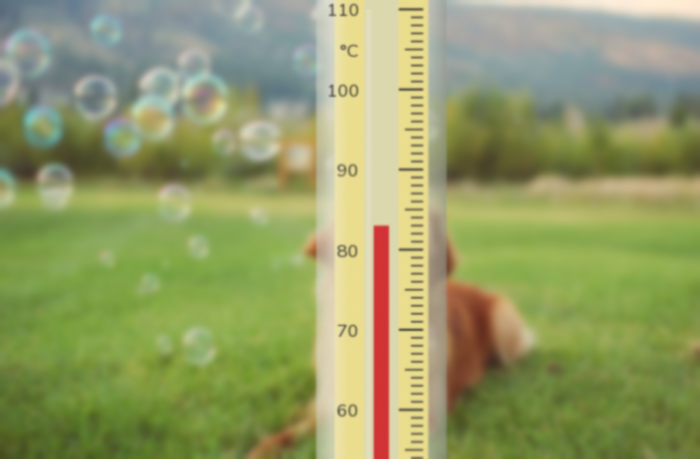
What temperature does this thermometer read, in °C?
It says 83 °C
